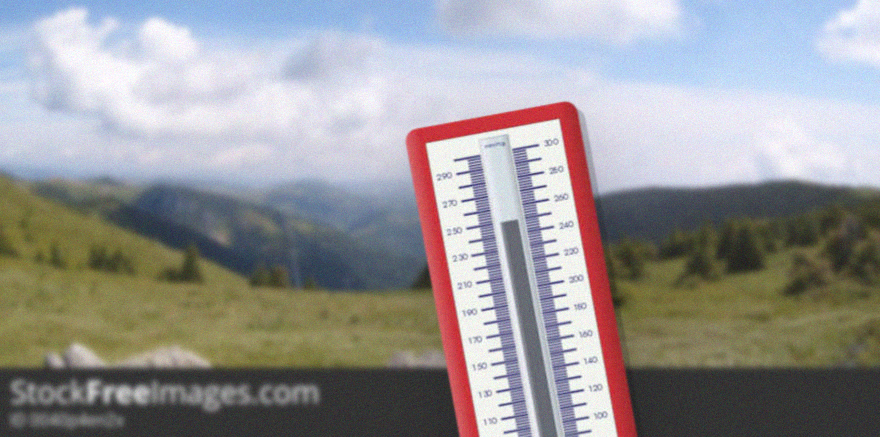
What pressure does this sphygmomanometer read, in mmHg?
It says 250 mmHg
